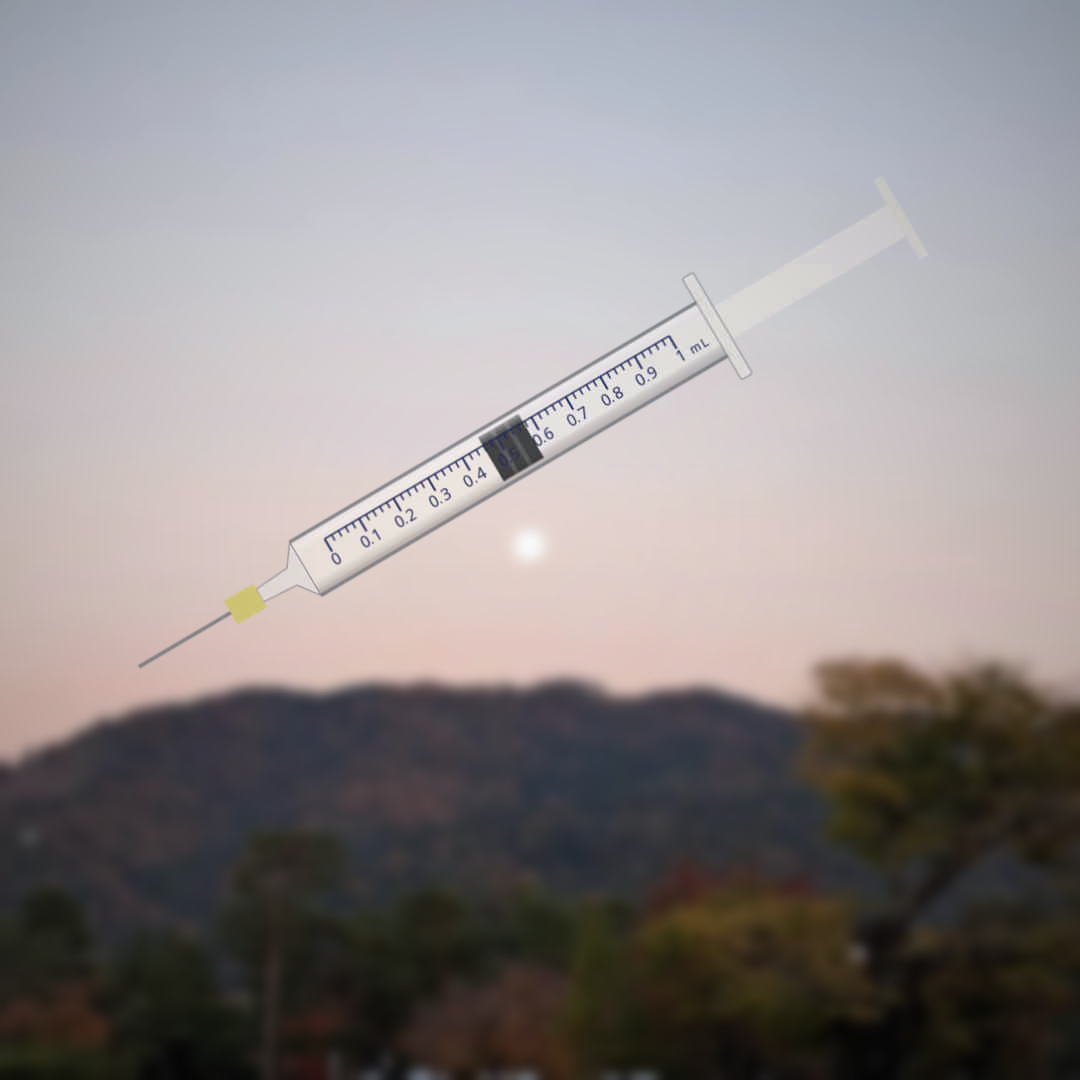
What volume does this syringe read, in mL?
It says 0.46 mL
